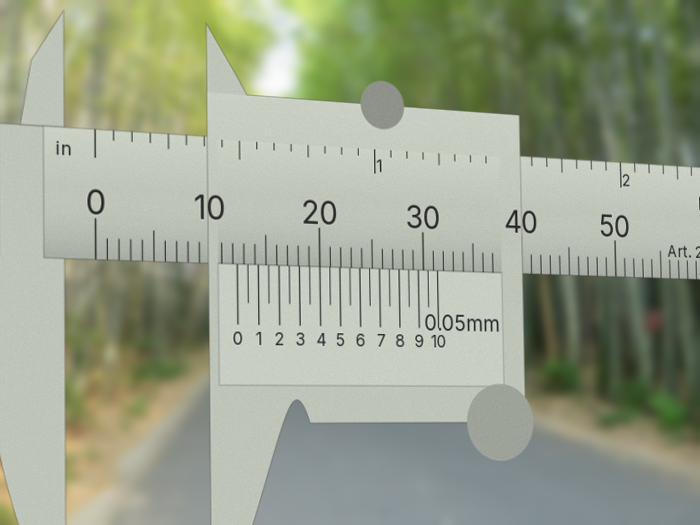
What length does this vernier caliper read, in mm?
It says 12.4 mm
